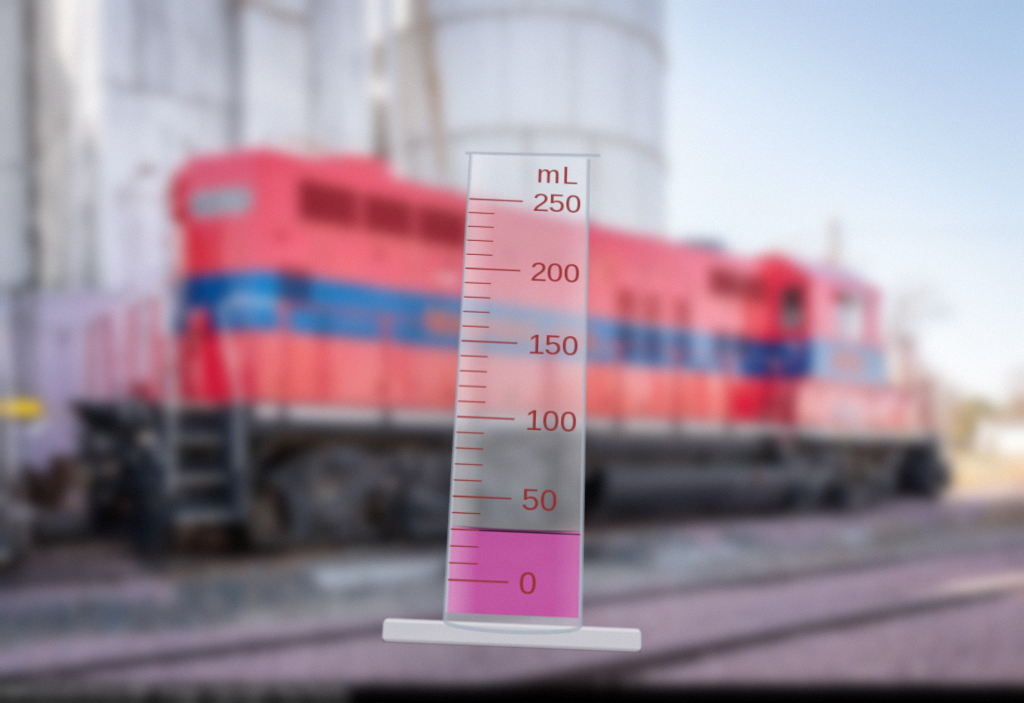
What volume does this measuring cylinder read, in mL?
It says 30 mL
